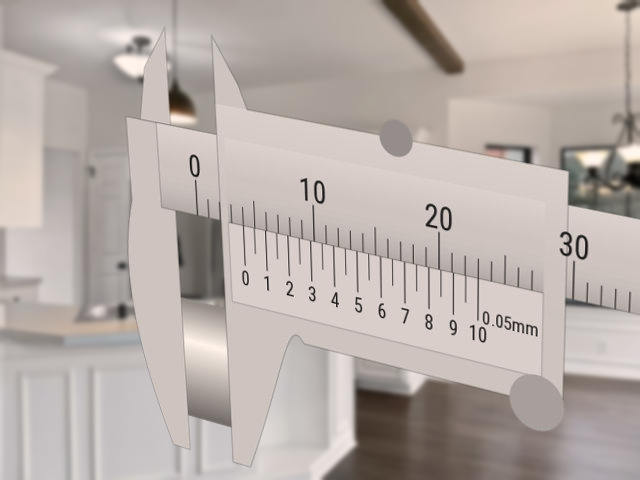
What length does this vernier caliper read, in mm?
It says 4.0 mm
